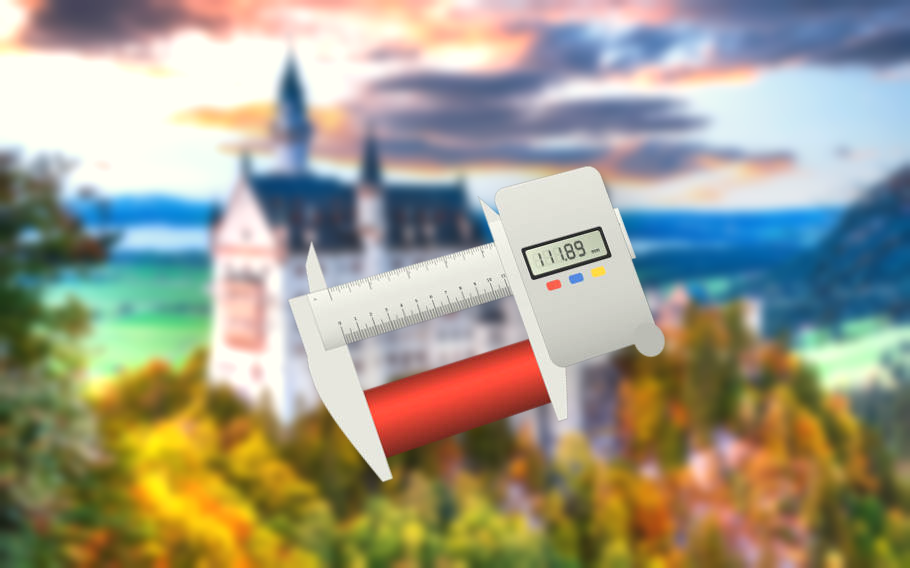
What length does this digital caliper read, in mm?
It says 111.89 mm
